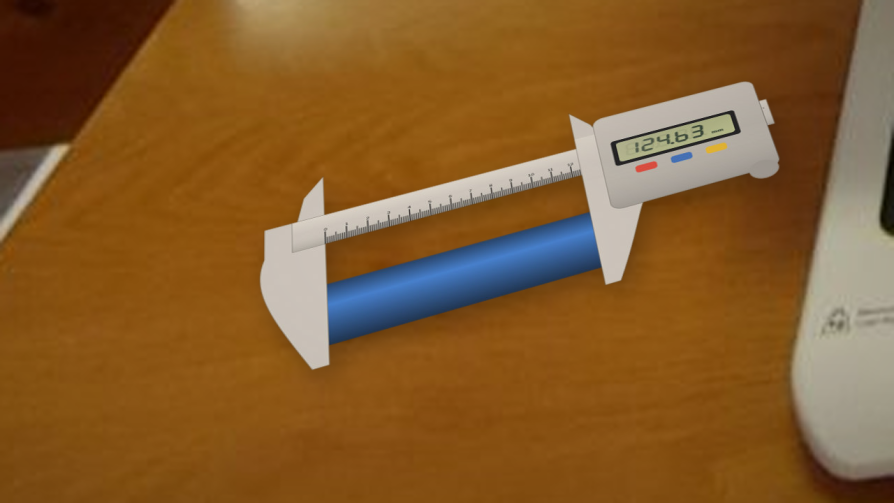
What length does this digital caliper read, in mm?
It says 124.63 mm
